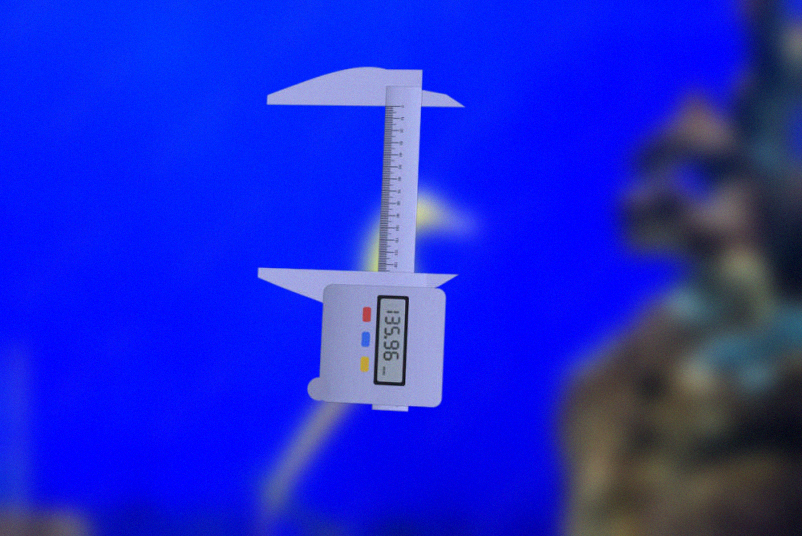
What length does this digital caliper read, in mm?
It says 135.96 mm
